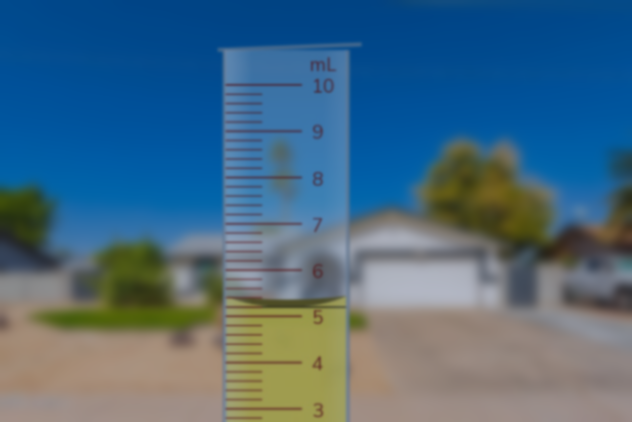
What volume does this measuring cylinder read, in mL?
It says 5.2 mL
